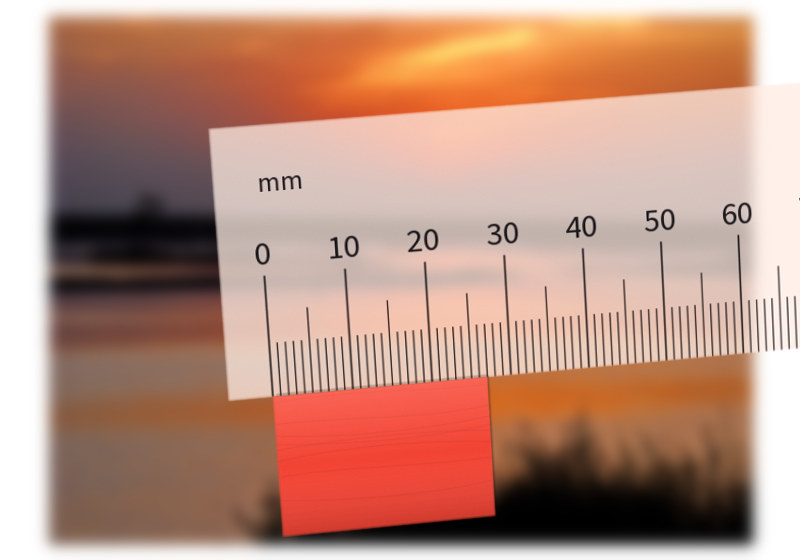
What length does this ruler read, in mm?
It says 27 mm
